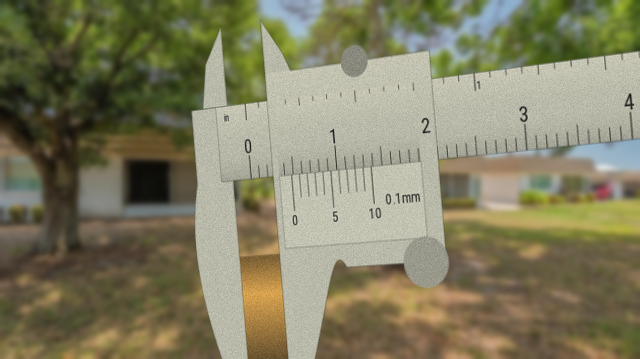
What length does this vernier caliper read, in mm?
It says 4.8 mm
